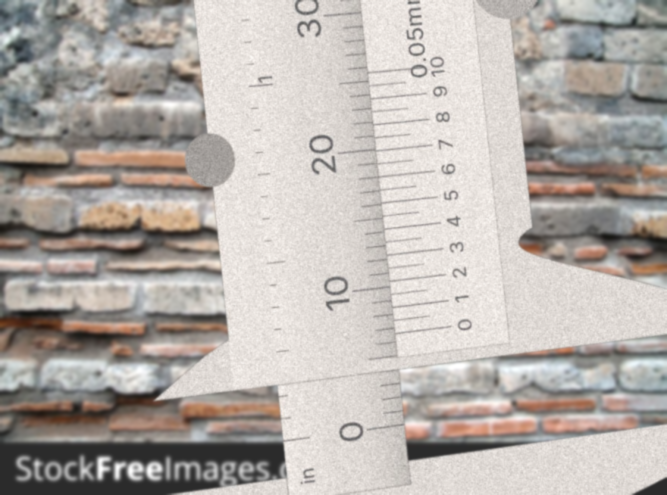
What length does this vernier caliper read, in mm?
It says 6.6 mm
